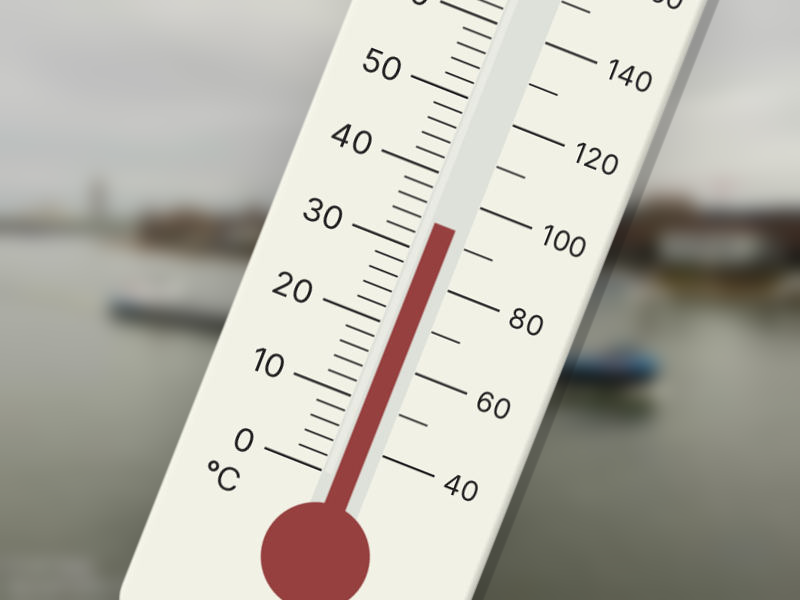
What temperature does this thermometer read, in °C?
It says 34 °C
